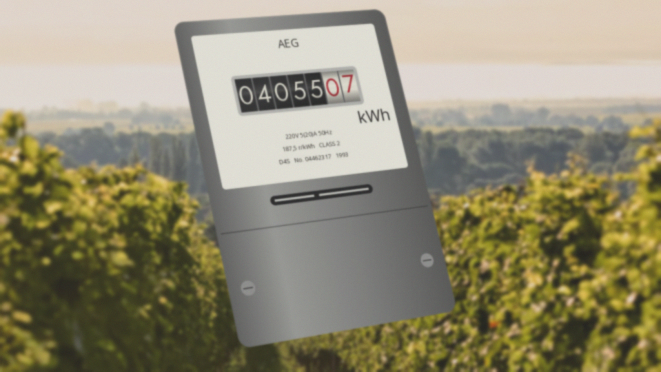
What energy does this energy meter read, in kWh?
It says 4055.07 kWh
